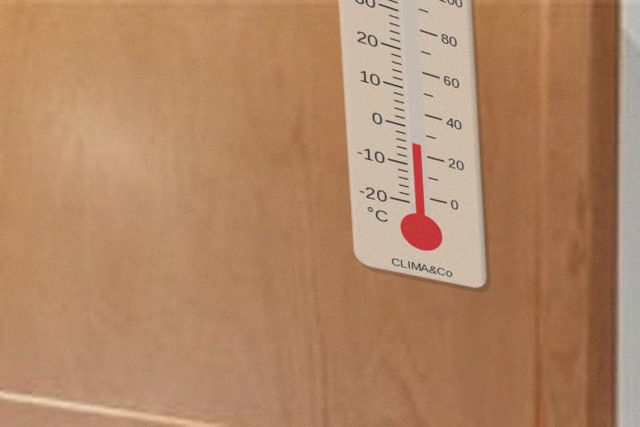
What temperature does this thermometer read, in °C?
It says -4 °C
